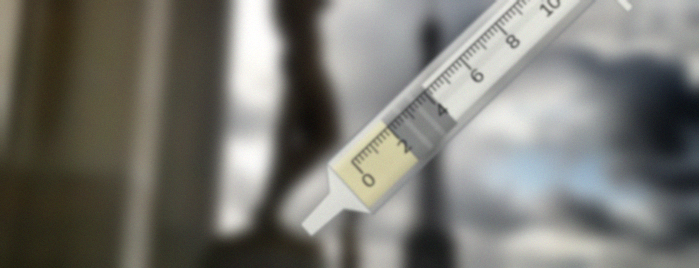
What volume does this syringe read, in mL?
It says 2 mL
